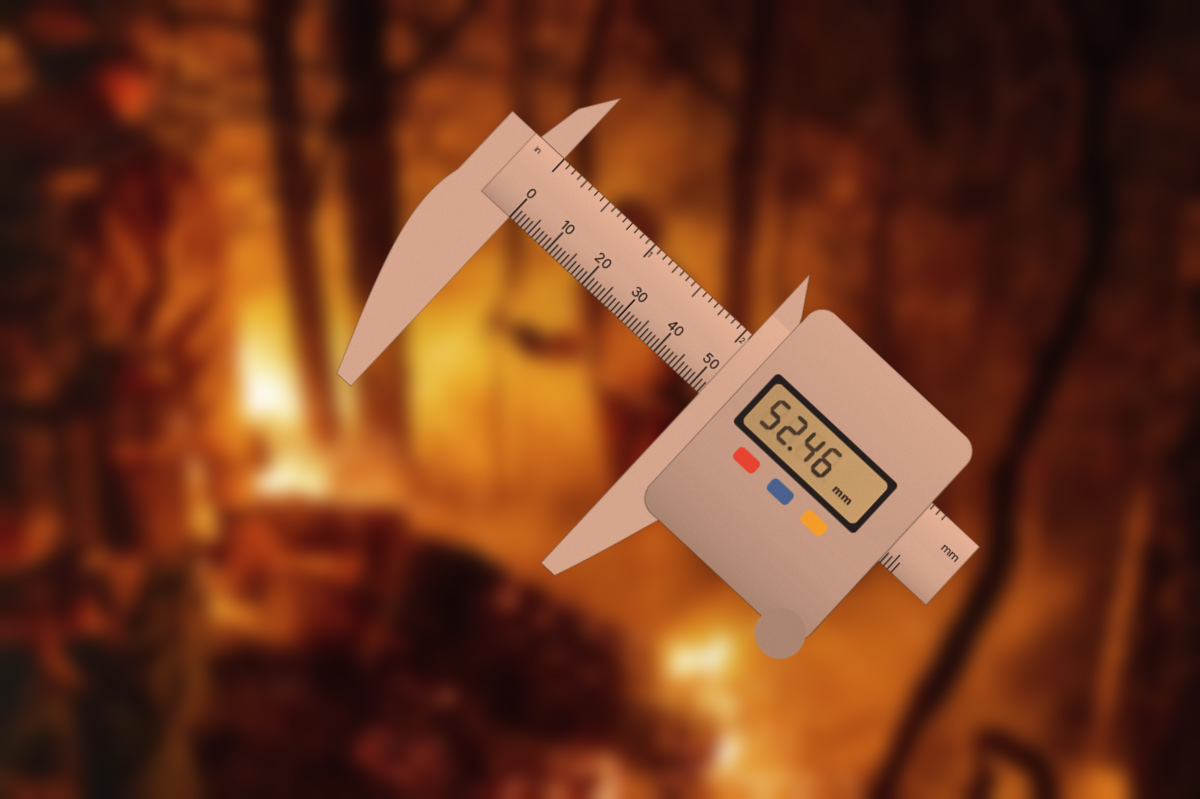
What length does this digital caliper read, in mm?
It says 52.46 mm
